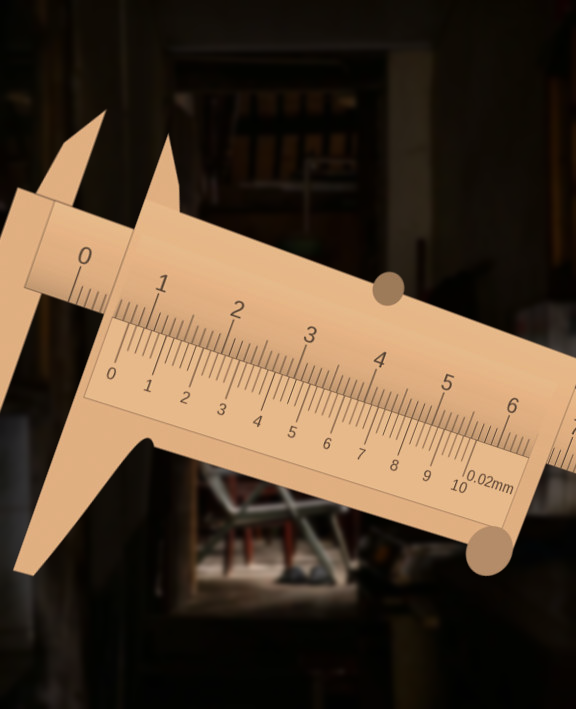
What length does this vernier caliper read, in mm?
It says 7.8 mm
